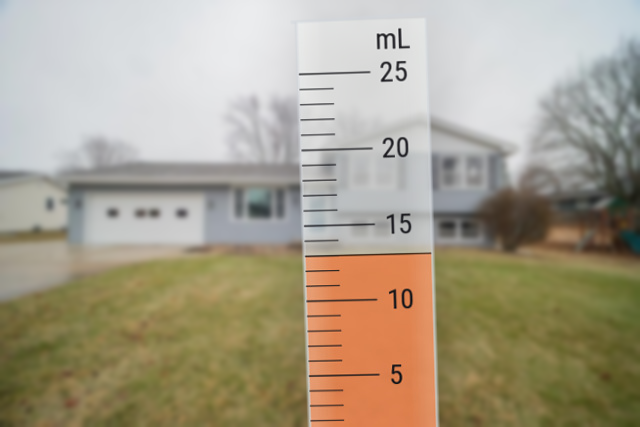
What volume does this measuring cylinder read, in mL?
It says 13 mL
